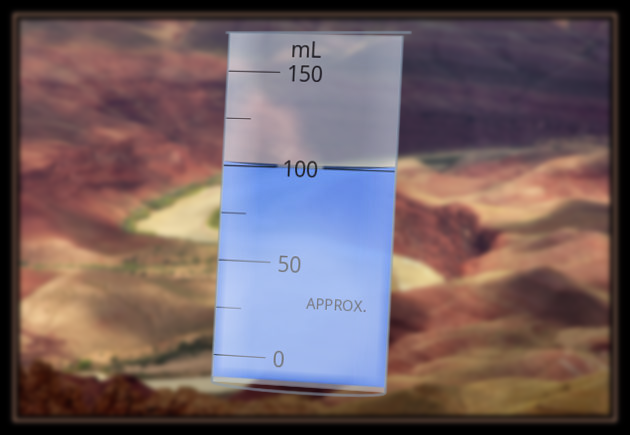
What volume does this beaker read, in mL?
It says 100 mL
